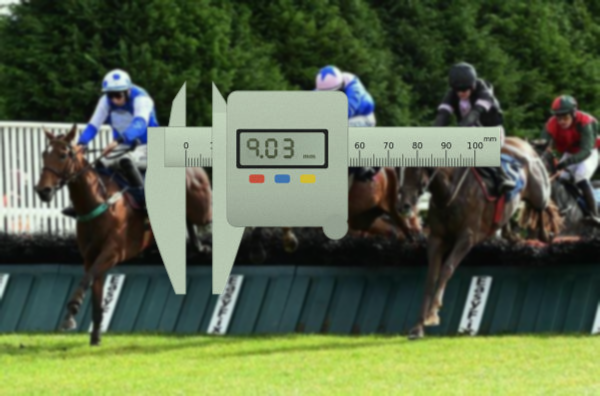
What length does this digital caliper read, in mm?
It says 9.03 mm
